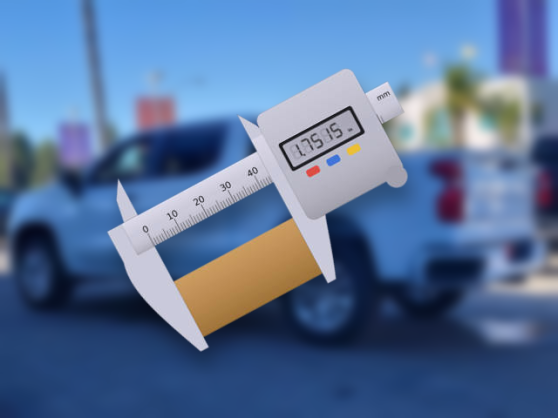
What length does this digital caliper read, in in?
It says 1.7515 in
